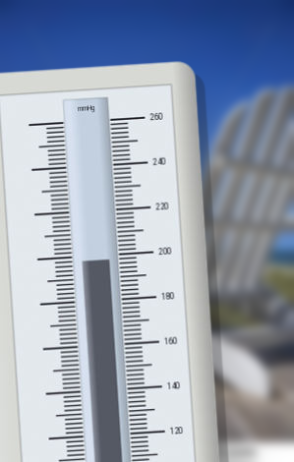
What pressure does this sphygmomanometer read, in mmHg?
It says 198 mmHg
